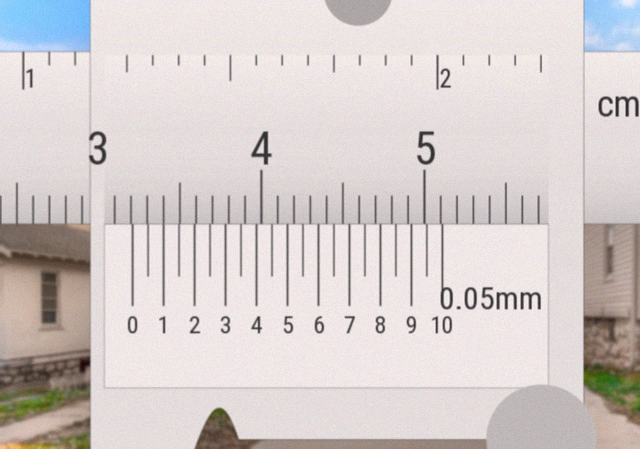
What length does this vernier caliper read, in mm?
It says 32.1 mm
